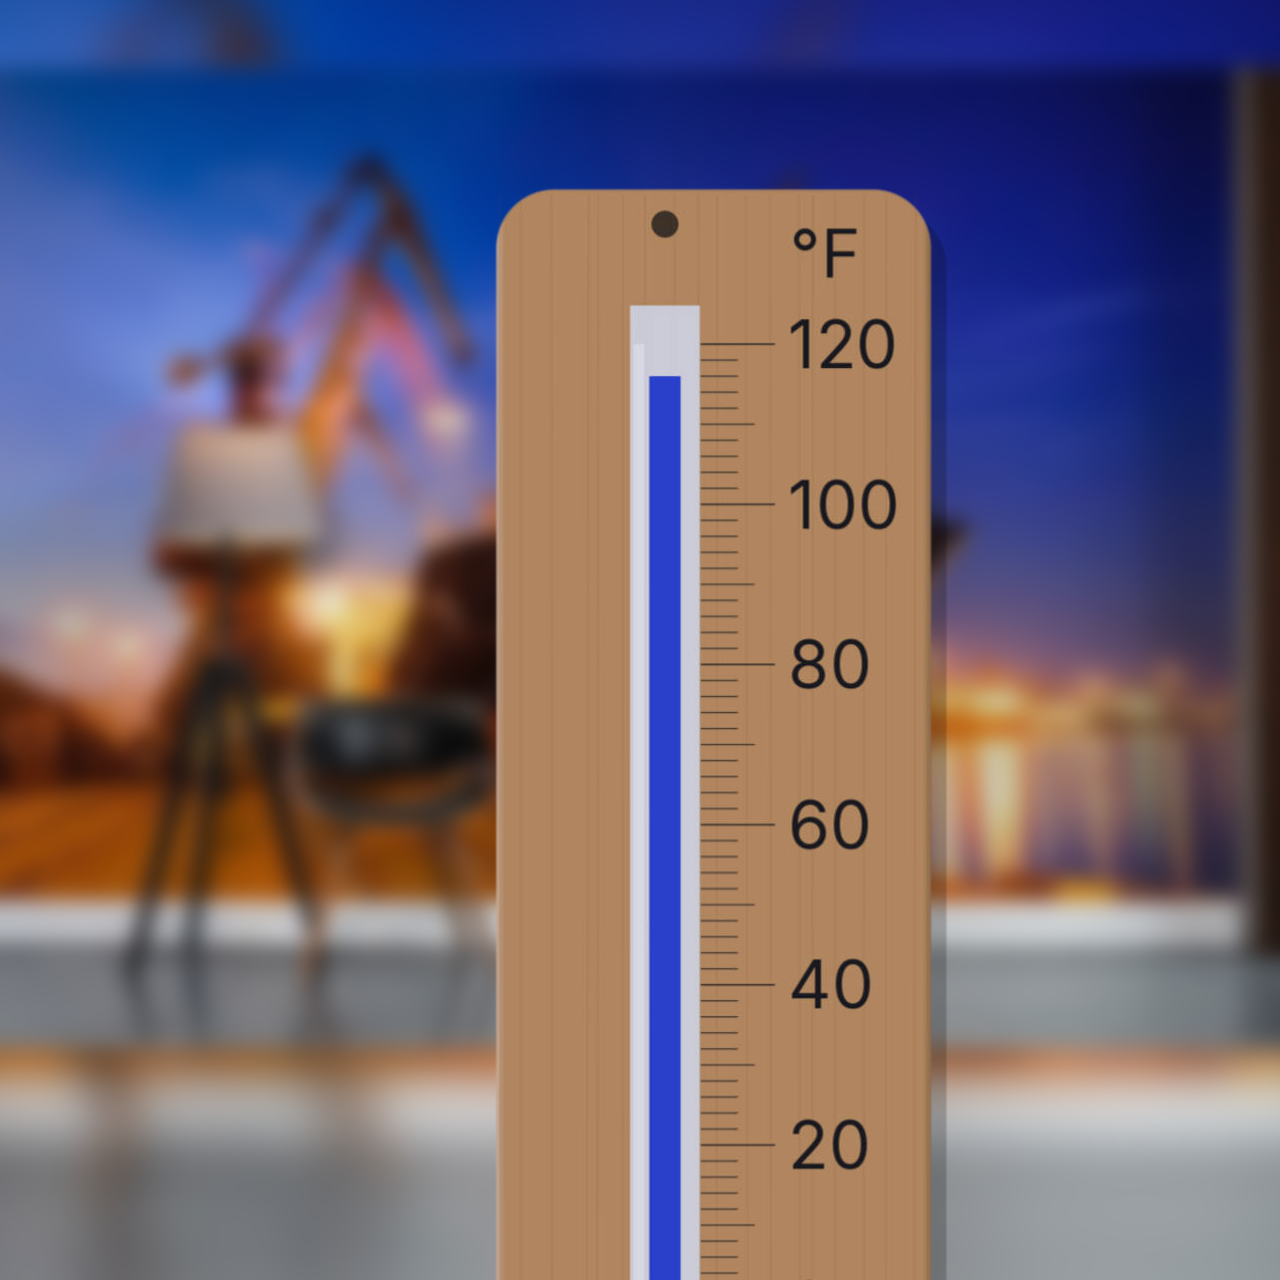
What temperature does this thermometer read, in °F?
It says 116 °F
